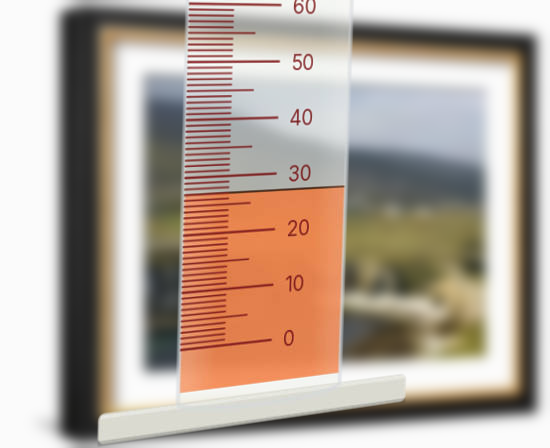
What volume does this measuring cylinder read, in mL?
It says 27 mL
